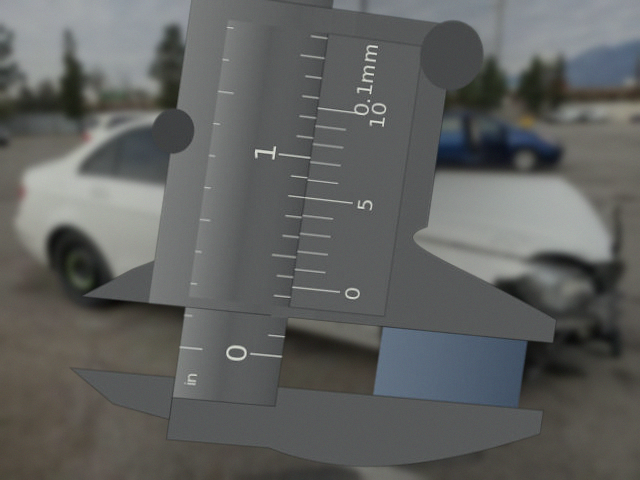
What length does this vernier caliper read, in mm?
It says 3.5 mm
